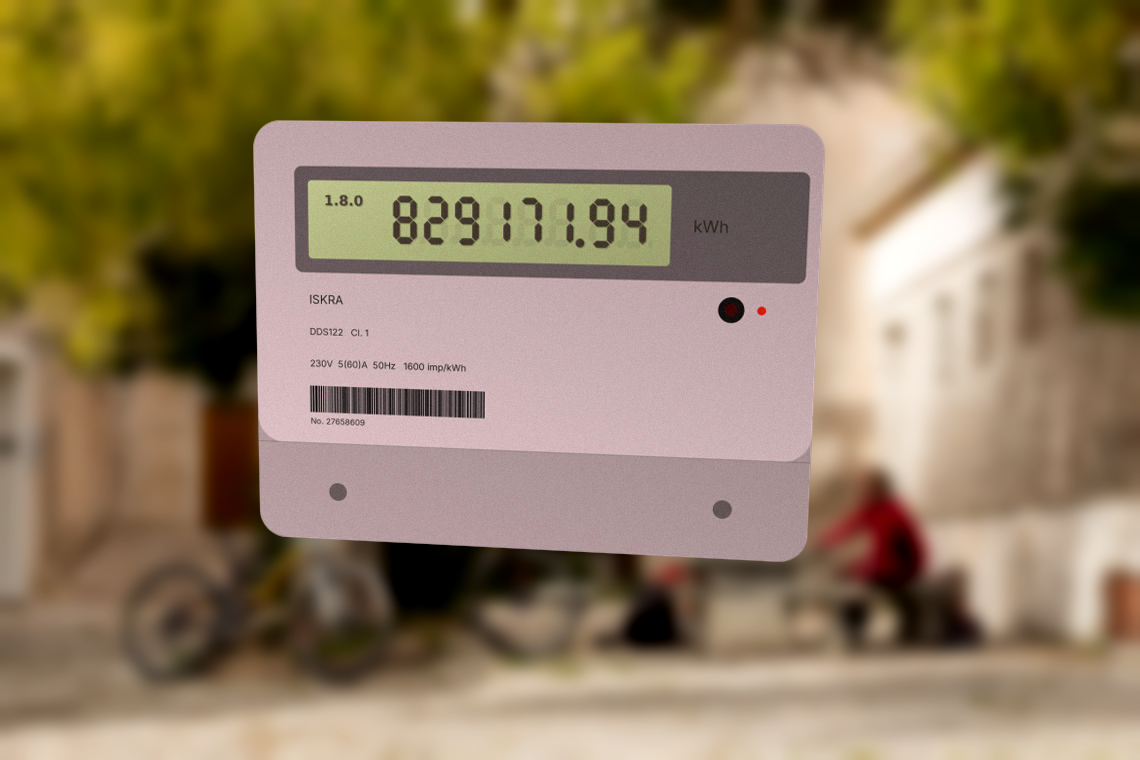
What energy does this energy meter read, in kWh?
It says 829171.94 kWh
